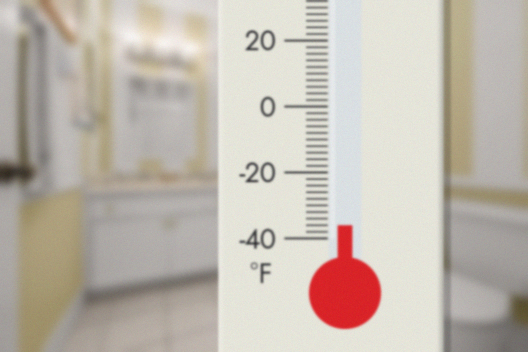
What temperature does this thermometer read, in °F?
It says -36 °F
